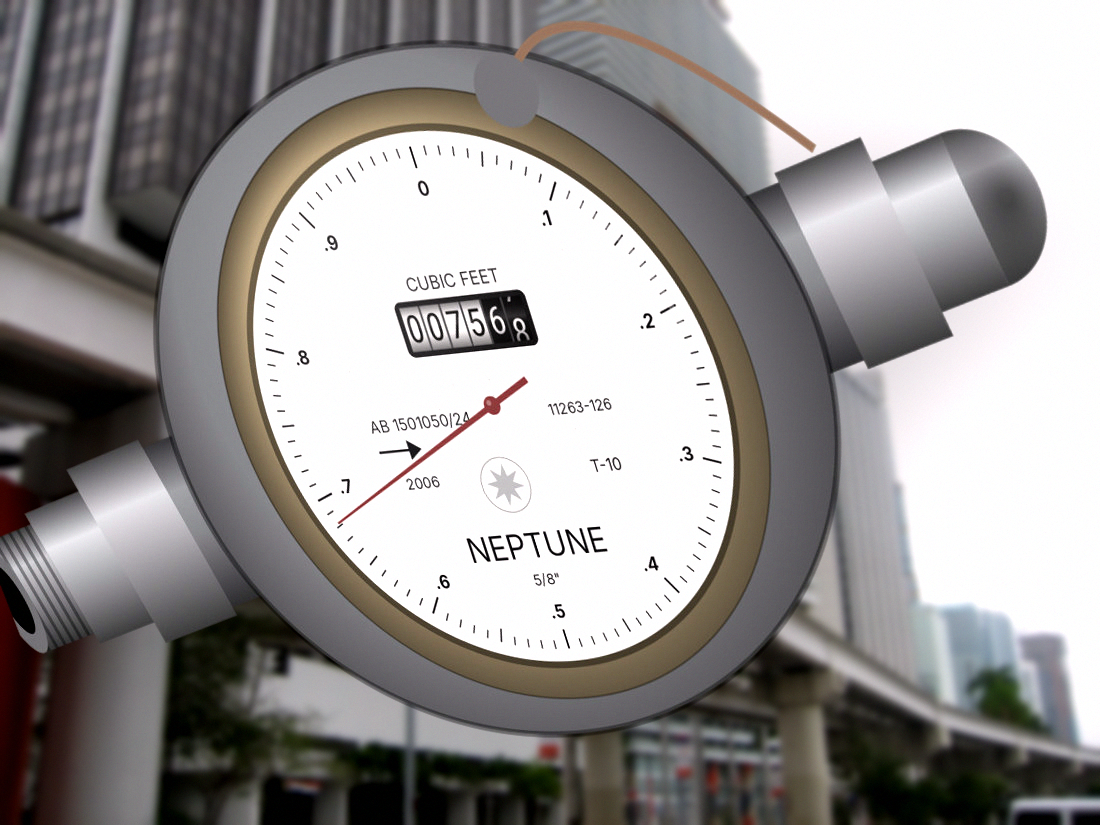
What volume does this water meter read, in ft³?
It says 7567.68 ft³
